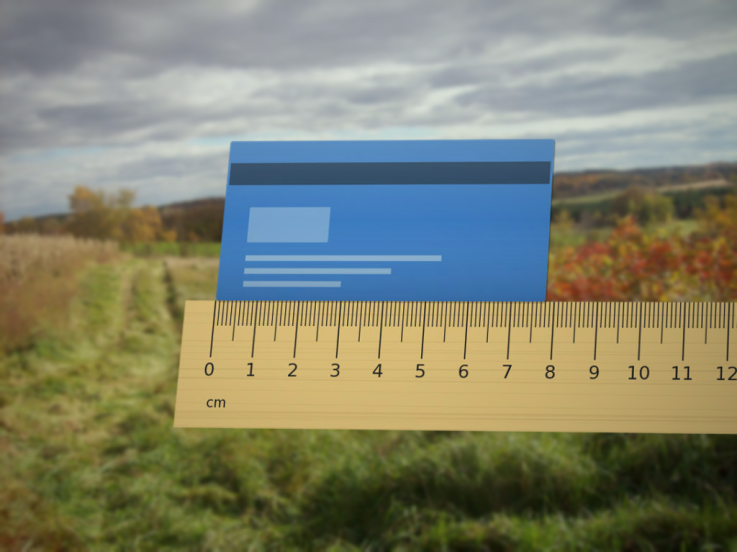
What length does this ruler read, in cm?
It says 7.8 cm
